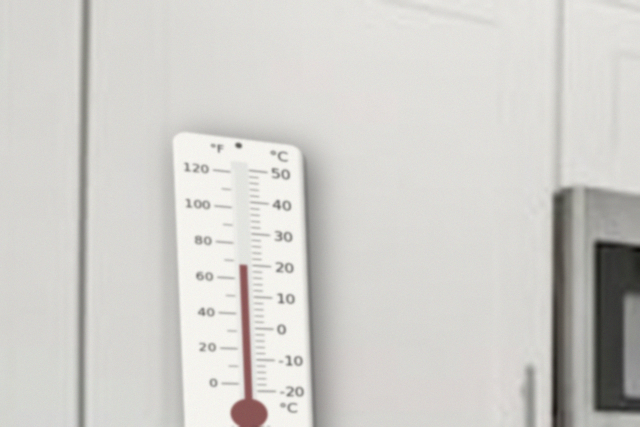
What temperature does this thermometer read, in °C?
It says 20 °C
